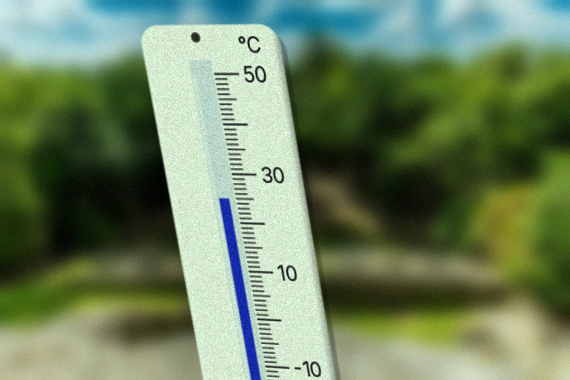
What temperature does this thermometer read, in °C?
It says 25 °C
